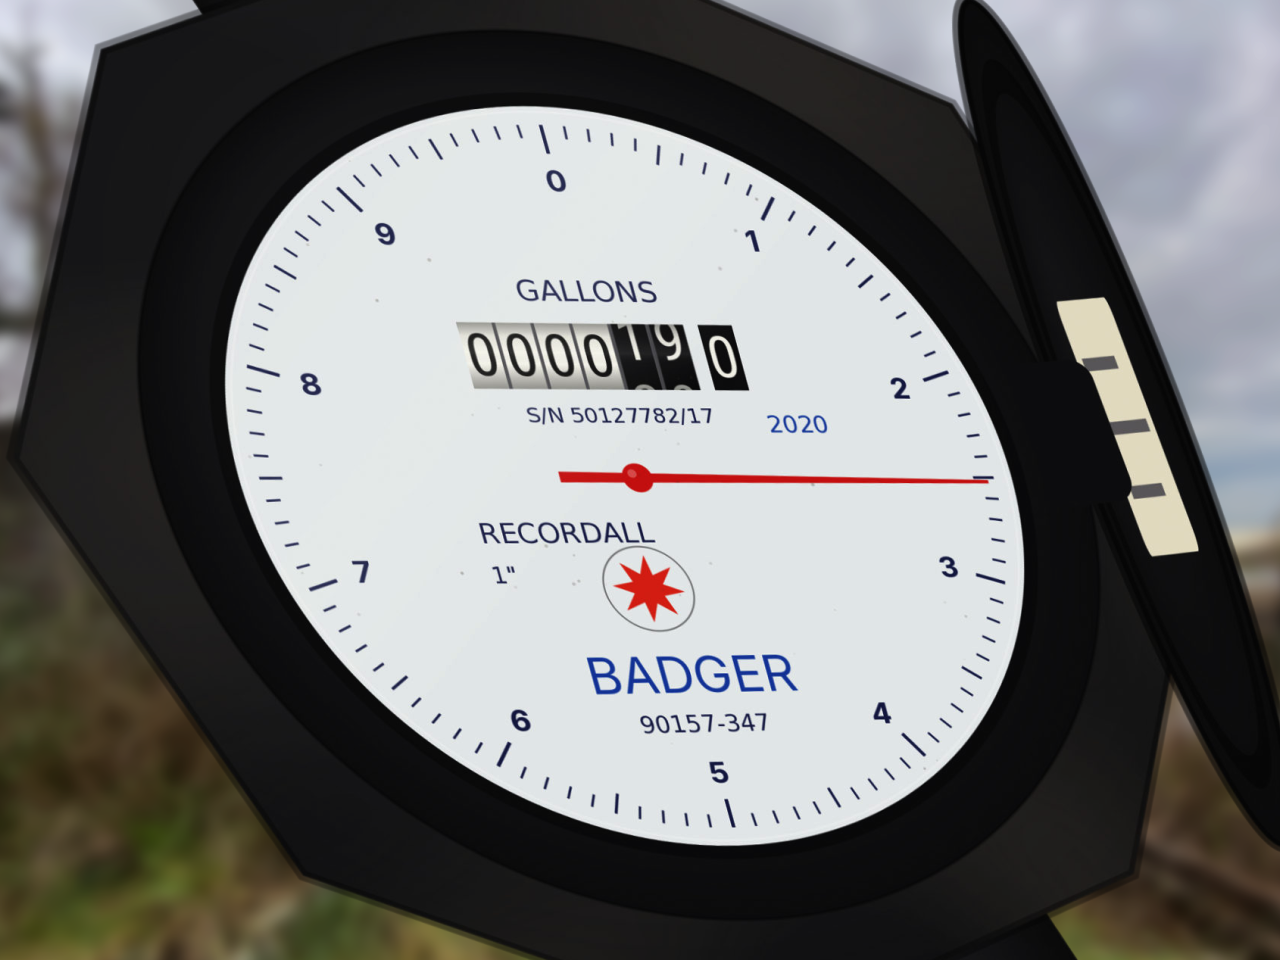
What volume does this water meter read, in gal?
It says 192.5 gal
